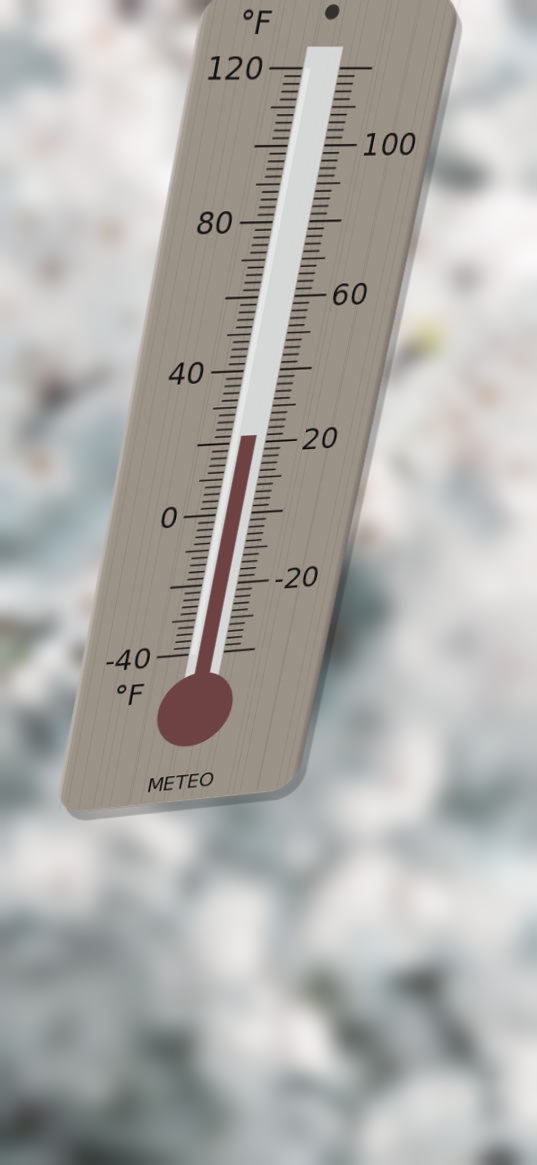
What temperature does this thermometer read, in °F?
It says 22 °F
